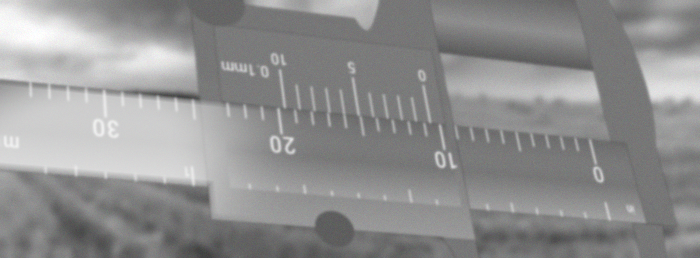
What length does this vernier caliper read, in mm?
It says 10.6 mm
